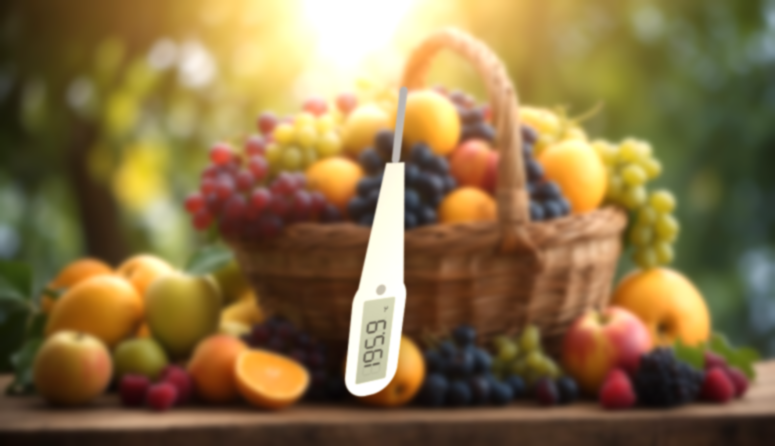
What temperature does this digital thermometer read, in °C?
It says 195.9 °C
